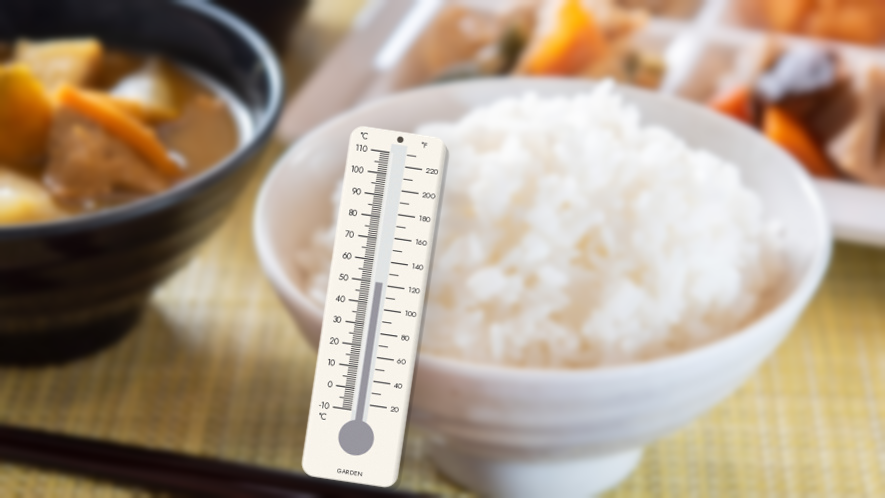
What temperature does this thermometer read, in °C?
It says 50 °C
